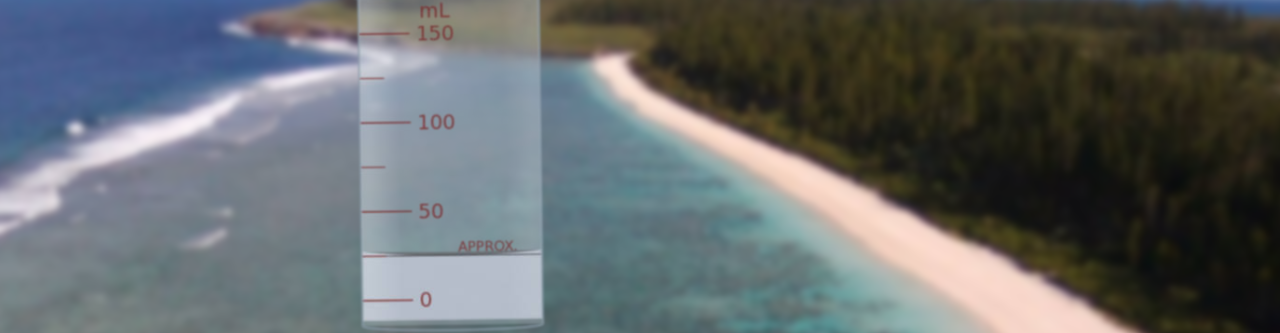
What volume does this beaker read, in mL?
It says 25 mL
